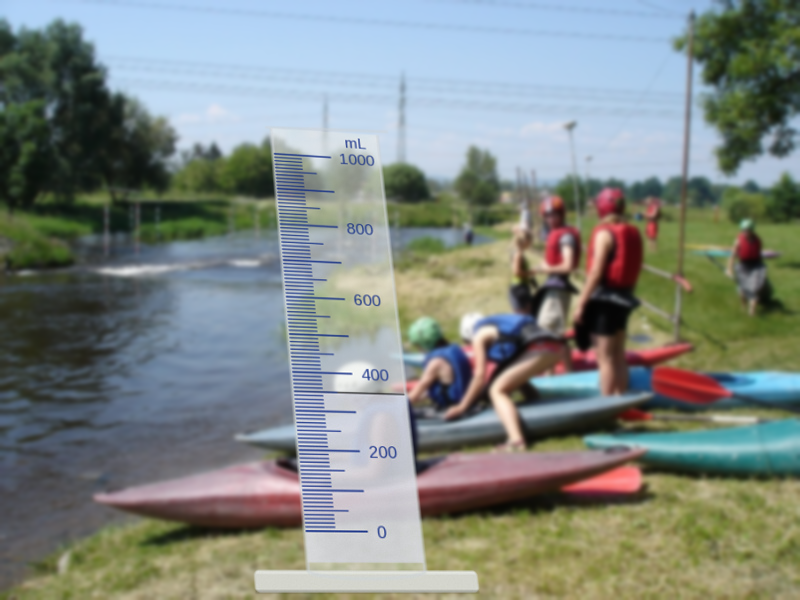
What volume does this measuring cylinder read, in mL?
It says 350 mL
